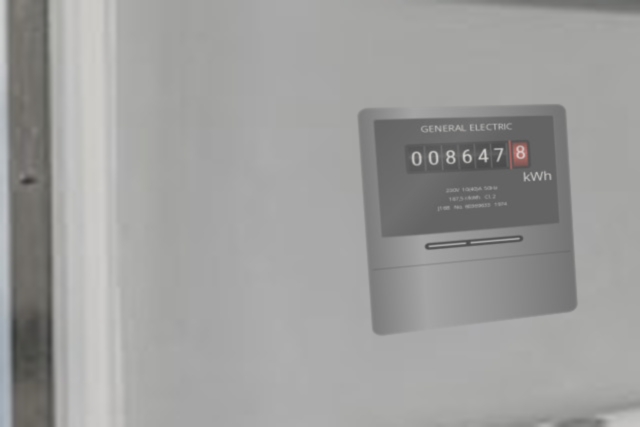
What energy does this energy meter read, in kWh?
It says 8647.8 kWh
